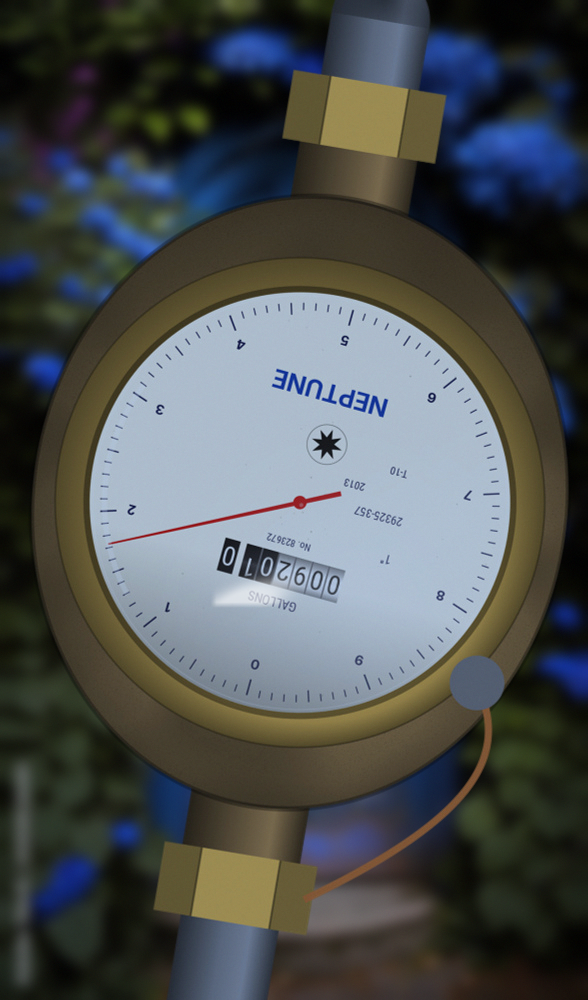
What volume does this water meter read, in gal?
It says 92011.7 gal
